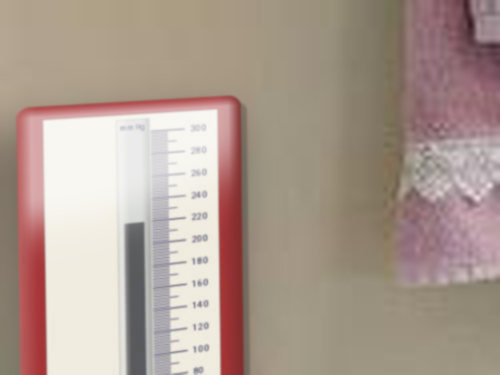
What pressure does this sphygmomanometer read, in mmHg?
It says 220 mmHg
